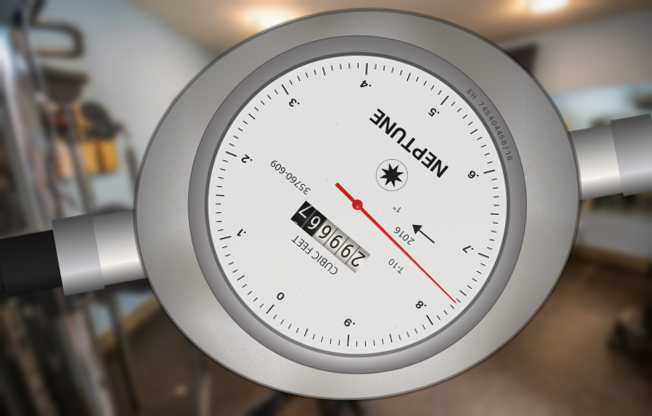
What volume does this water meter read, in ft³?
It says 299666.76 ft³
